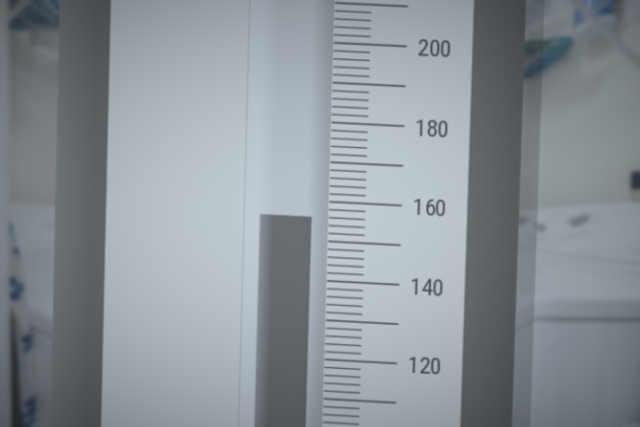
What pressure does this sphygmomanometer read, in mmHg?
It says 156 mmHg
